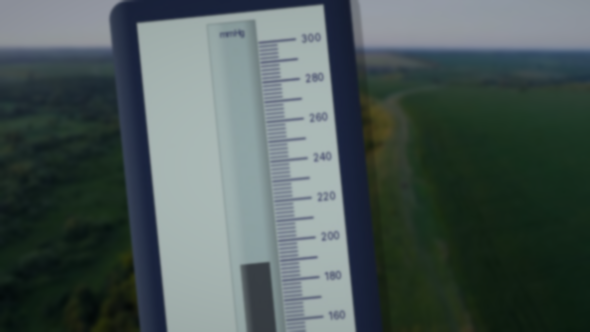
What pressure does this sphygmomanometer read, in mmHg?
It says 190 mmHg
